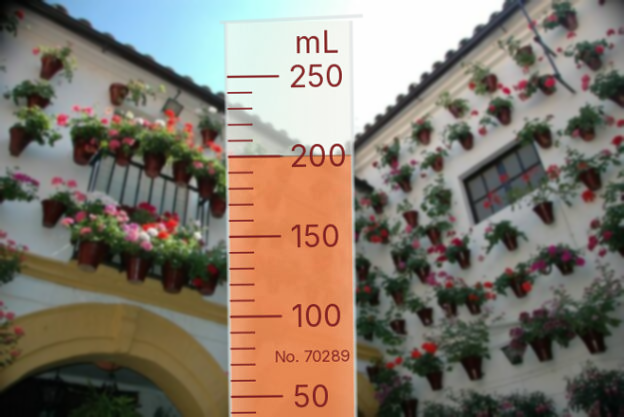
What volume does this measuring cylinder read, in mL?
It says 200 mL
